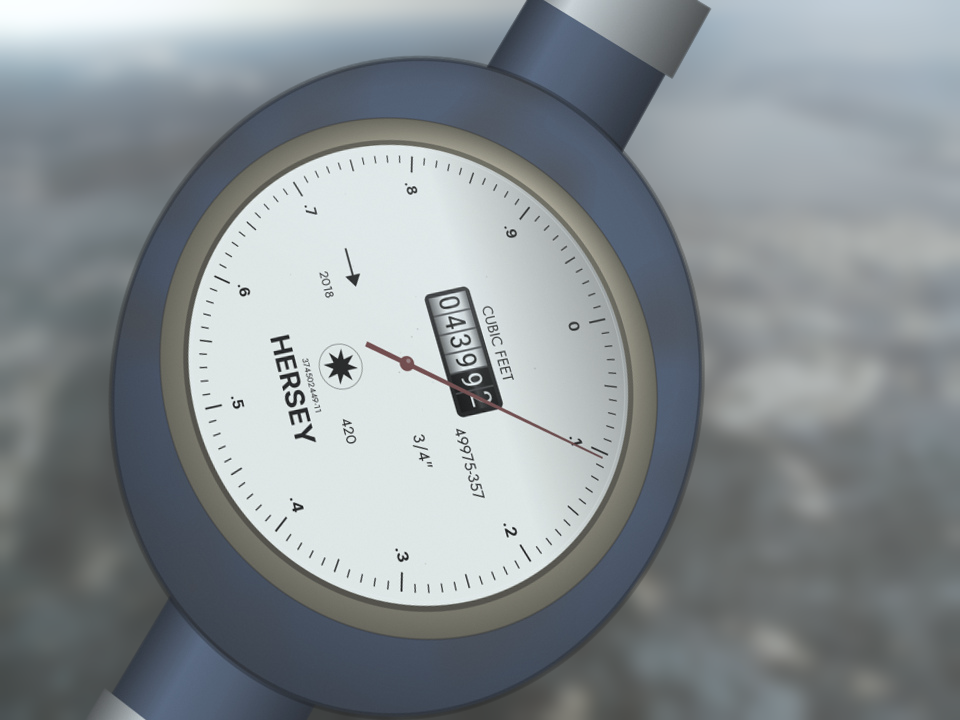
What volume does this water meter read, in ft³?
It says 43992.10 ft³
